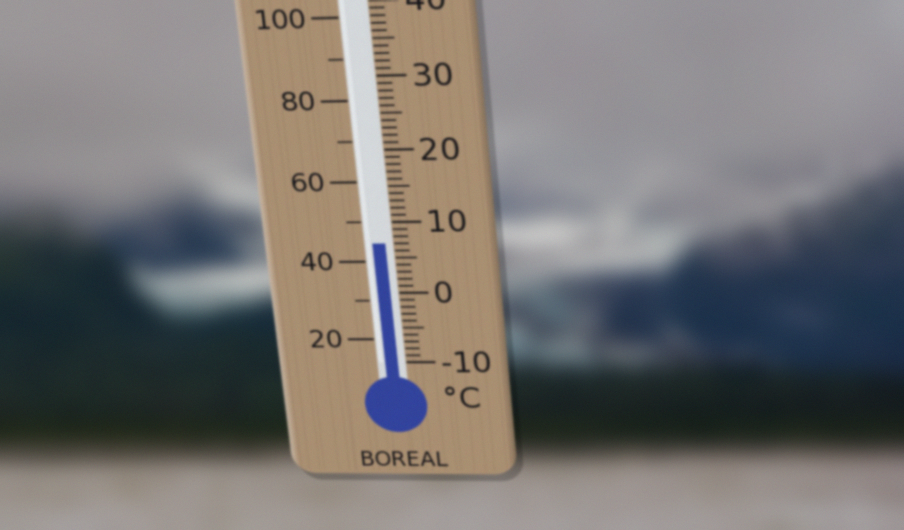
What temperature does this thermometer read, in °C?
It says 7 °C
